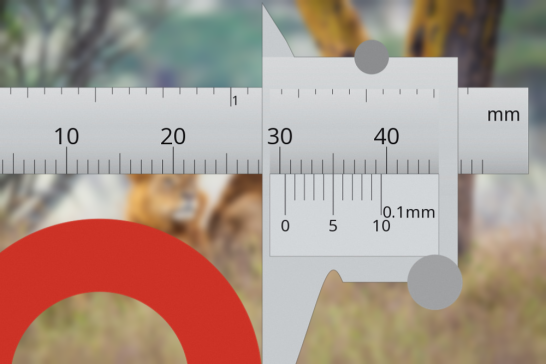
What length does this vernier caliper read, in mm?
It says 30.5 mm
